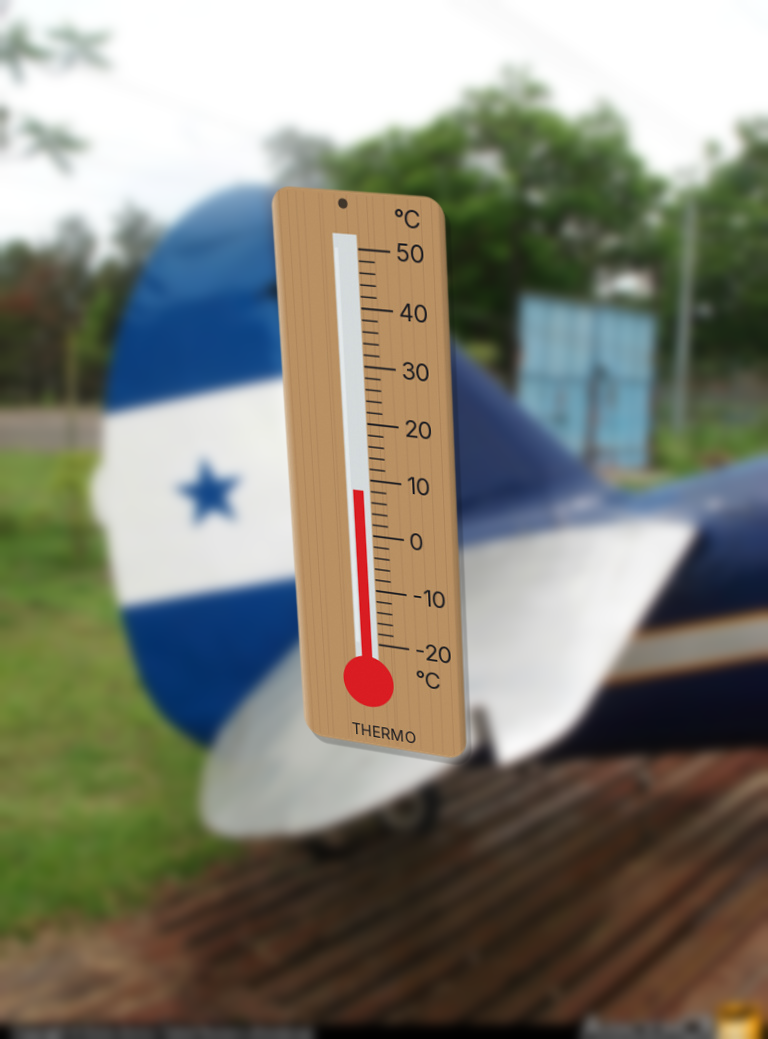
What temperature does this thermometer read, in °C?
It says 8 °C
